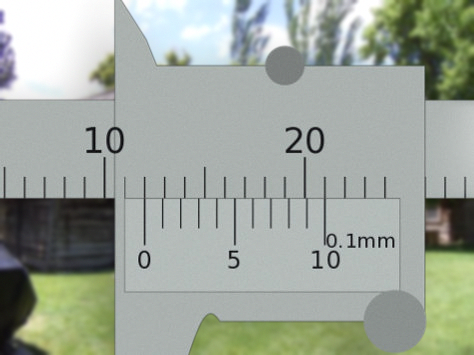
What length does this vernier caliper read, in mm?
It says 12.0 mm
